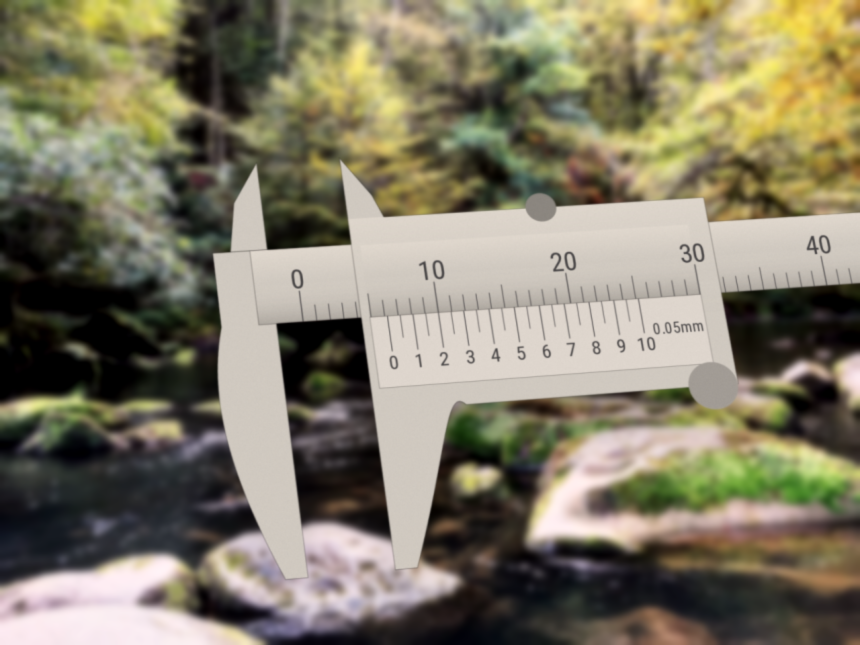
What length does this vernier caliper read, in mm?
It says 6.2 mm
